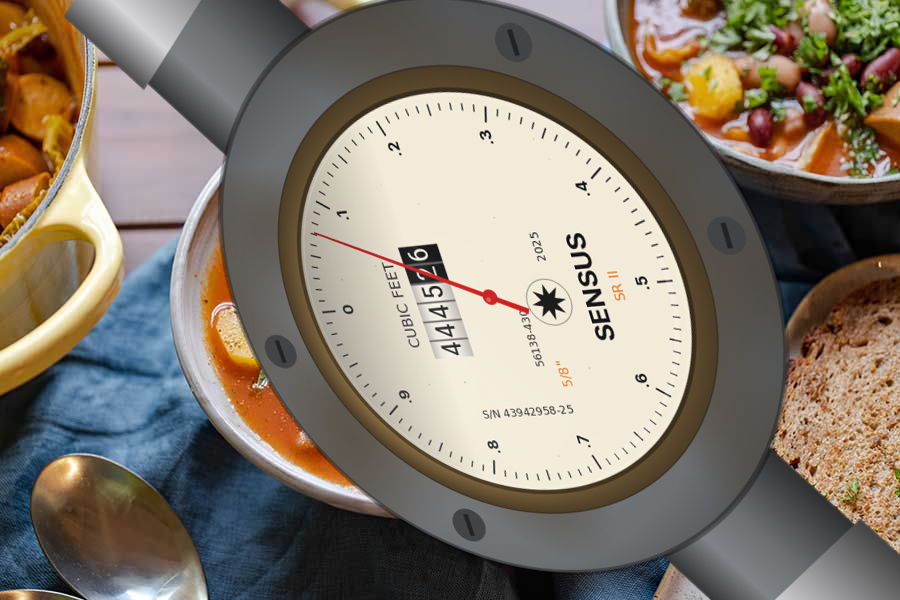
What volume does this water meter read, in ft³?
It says 444526.07 ft³
